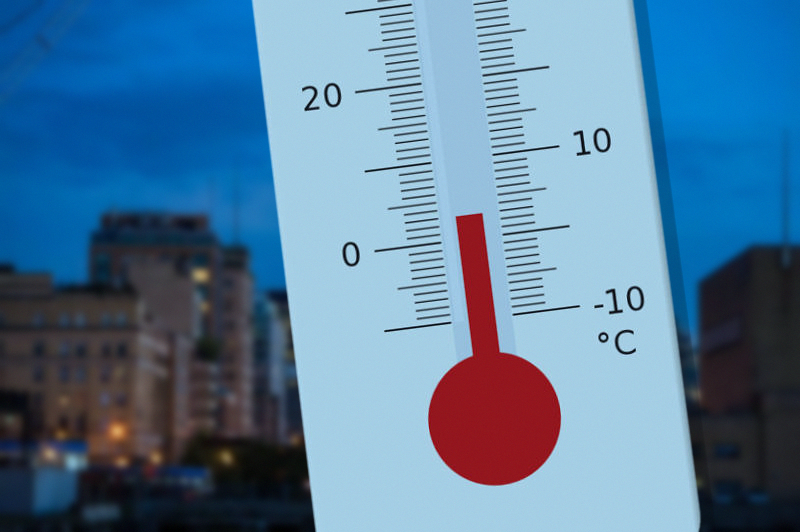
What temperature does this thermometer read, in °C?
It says 3 °C
